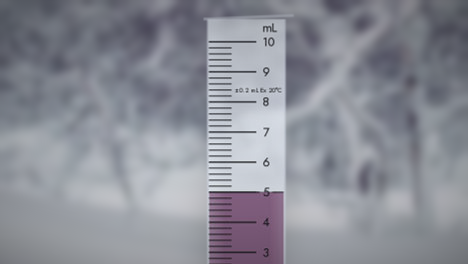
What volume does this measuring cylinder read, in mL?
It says 5 mL
